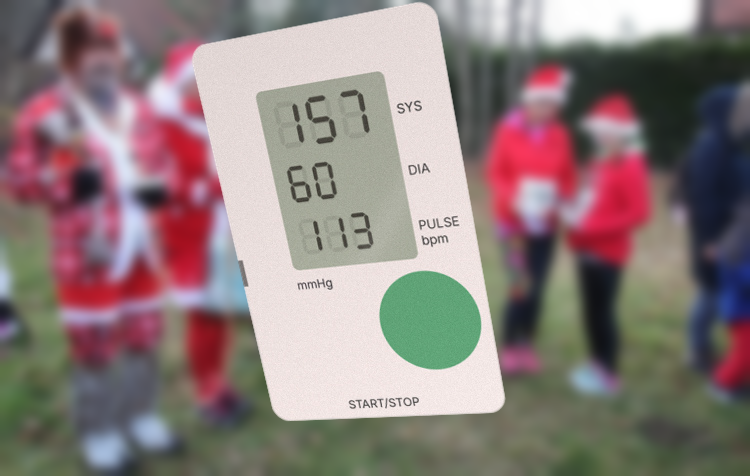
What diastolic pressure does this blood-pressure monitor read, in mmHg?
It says 60 mmHg
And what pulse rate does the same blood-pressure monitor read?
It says 113 bpm
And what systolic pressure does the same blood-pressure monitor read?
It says 157 mmHg
